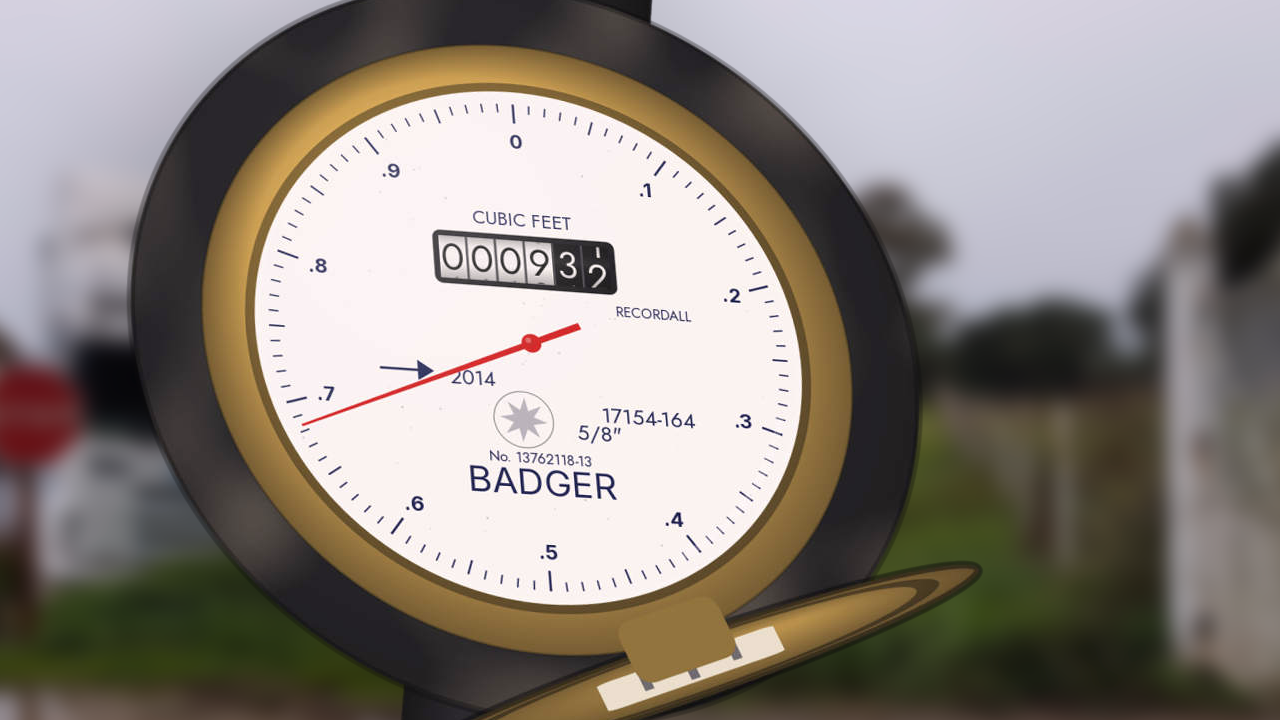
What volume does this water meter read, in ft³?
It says 931.68 ft³
